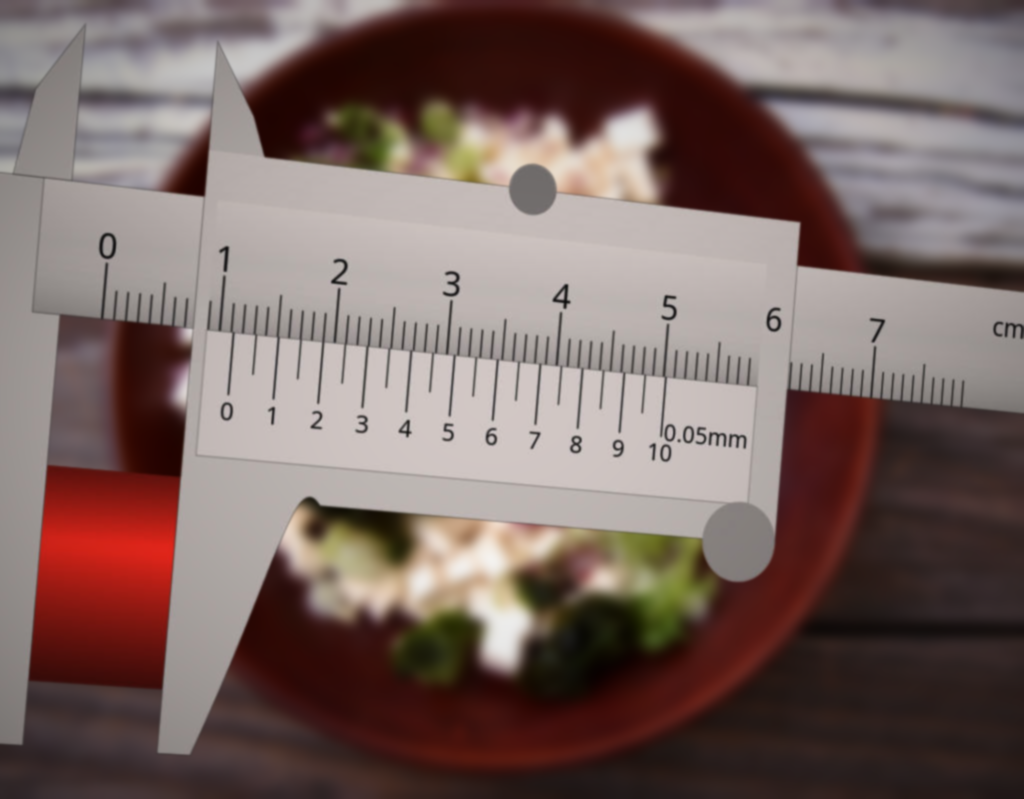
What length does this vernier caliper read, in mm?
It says 11.2 mm
